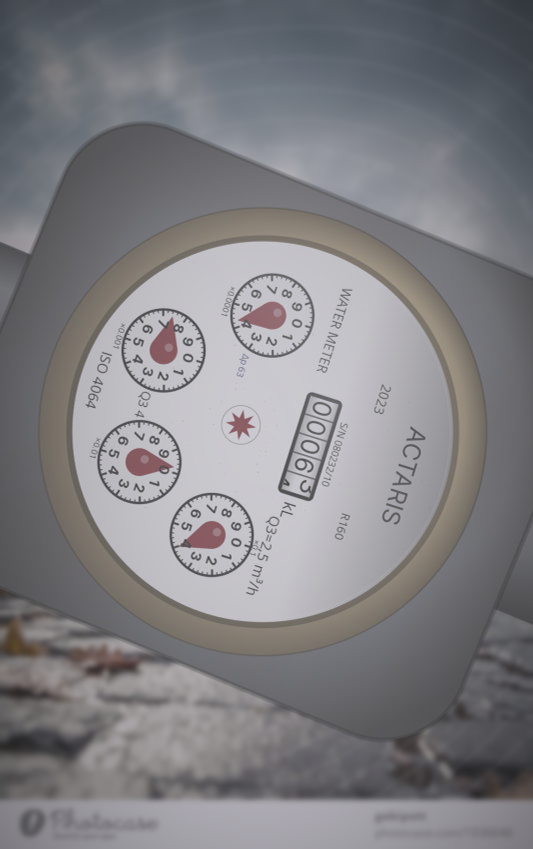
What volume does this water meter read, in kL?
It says 63.3974 kL
